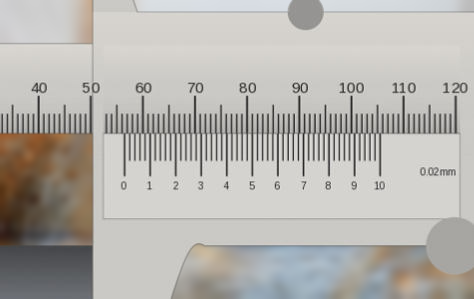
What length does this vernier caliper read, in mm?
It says 56.5 mm
